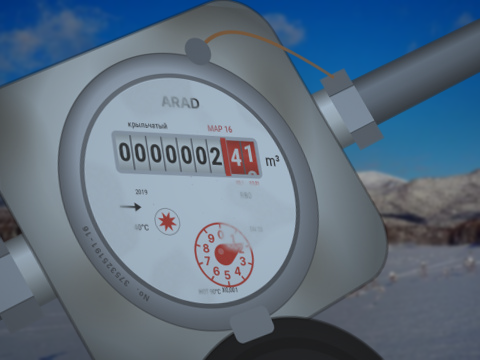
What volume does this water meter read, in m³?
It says 2.411 m³
